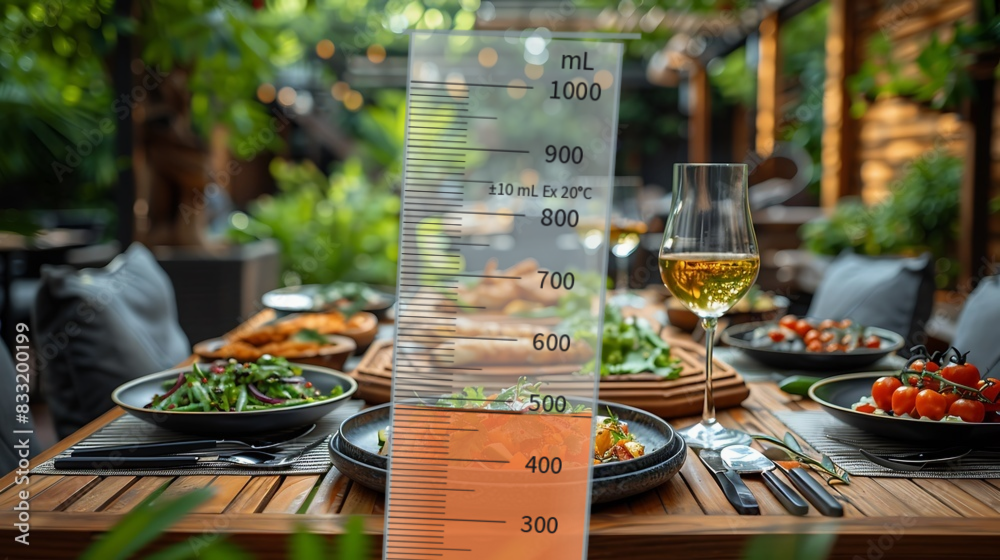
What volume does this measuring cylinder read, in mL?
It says 480 mL
